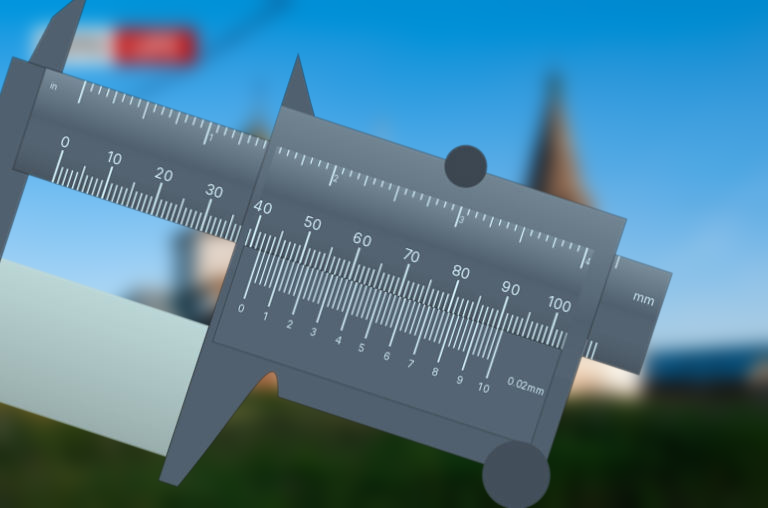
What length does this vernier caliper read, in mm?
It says 42.0 mm
